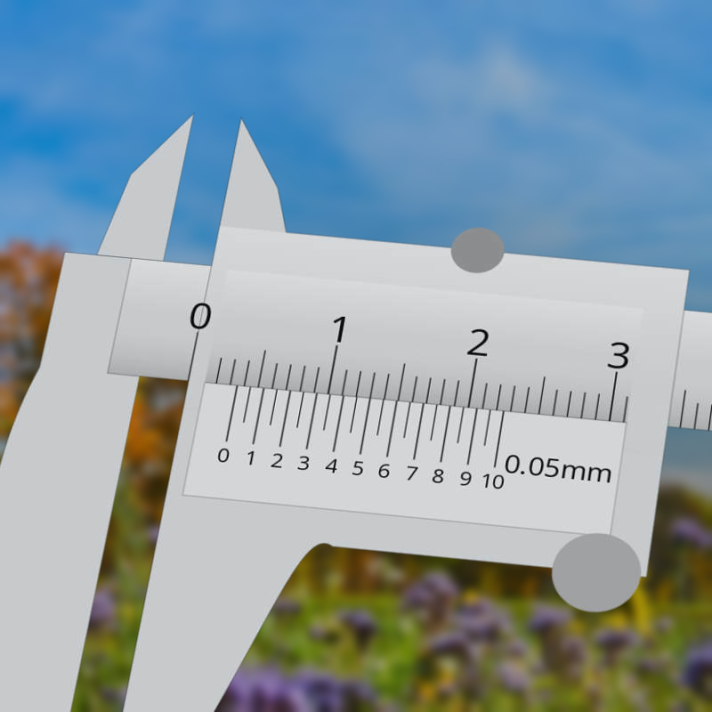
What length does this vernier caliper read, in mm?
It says 3.5 mm
